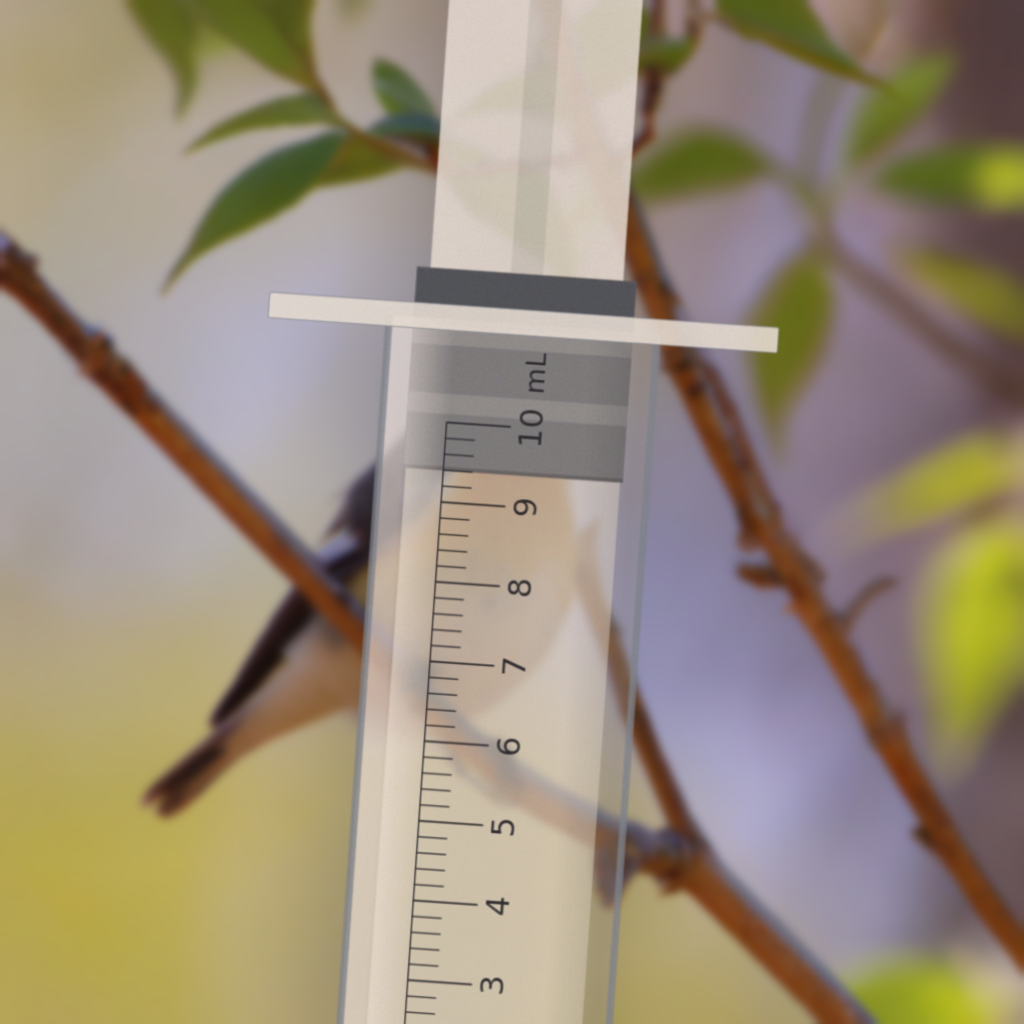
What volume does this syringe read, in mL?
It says 9.4 mL
